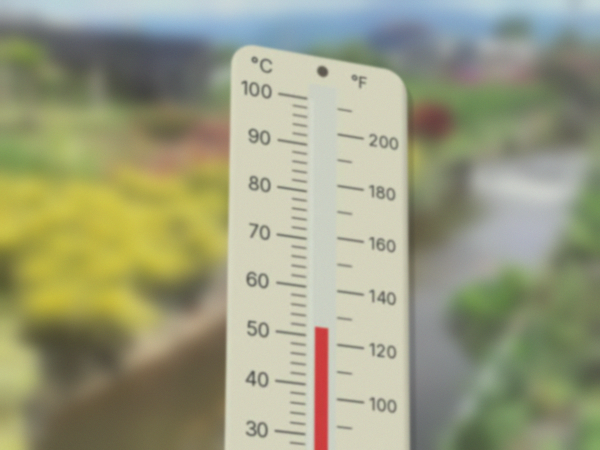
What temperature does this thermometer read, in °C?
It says 52 °C
